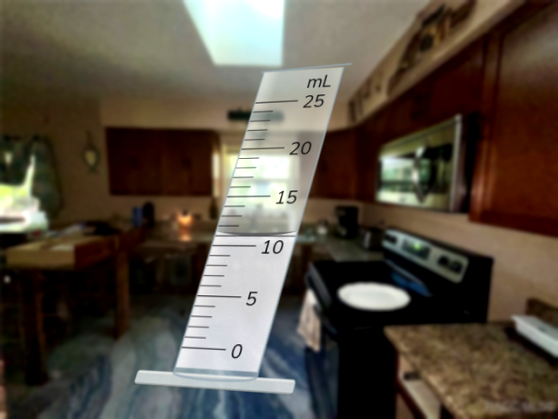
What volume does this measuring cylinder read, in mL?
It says 11 mL
